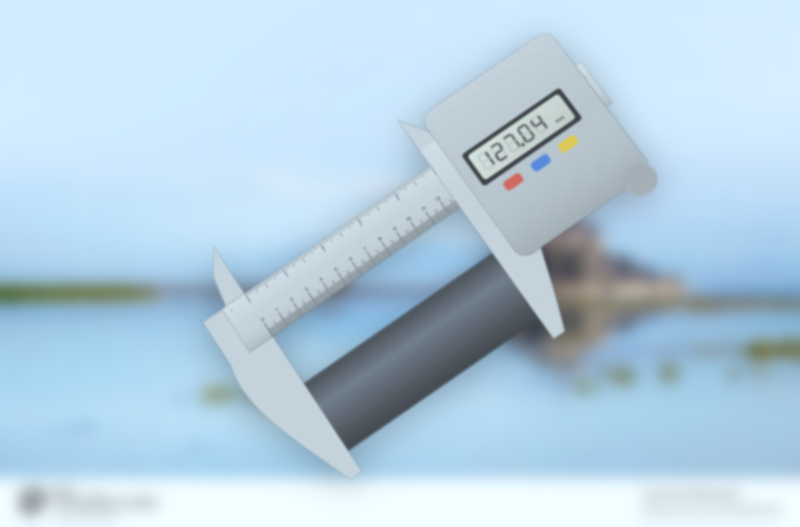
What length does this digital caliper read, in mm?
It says 127.04 mm
